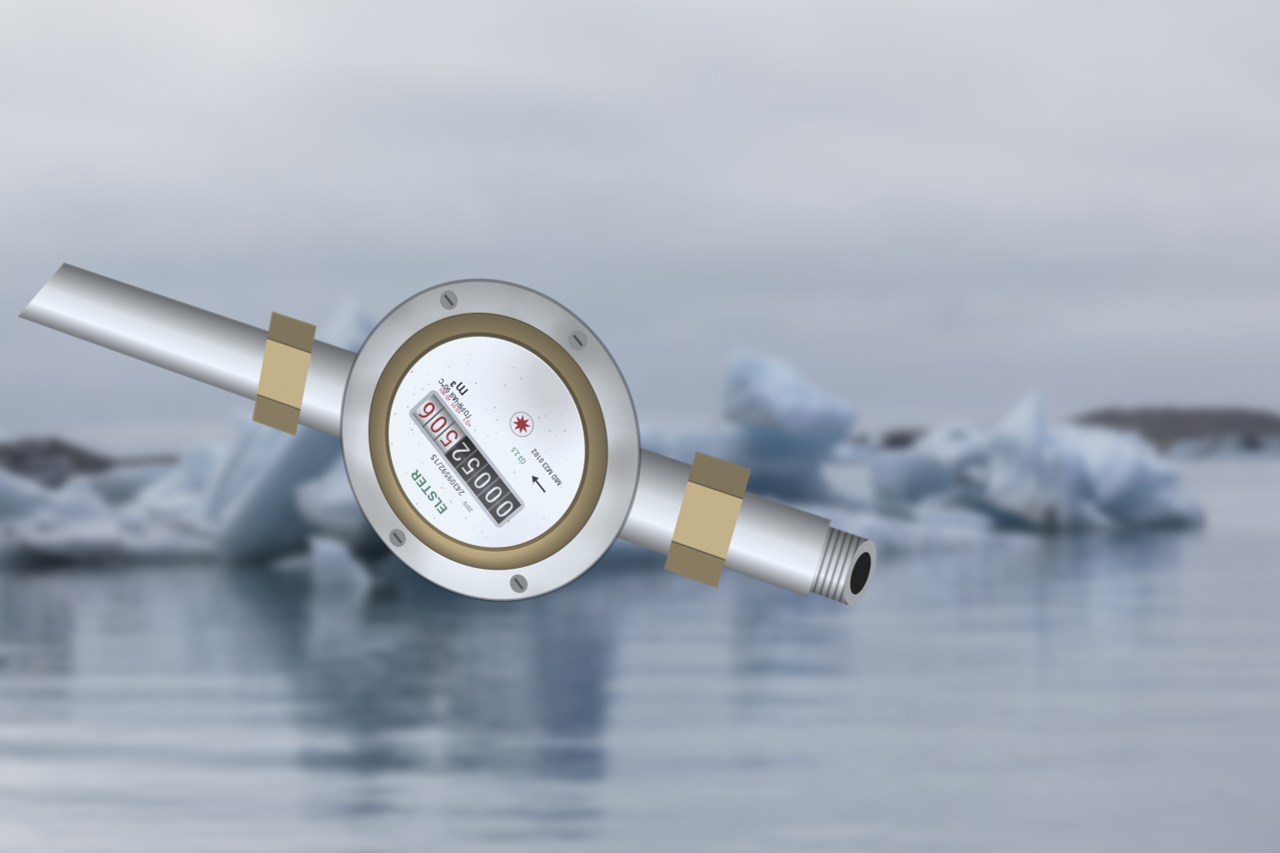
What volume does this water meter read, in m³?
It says 52.506 m³
